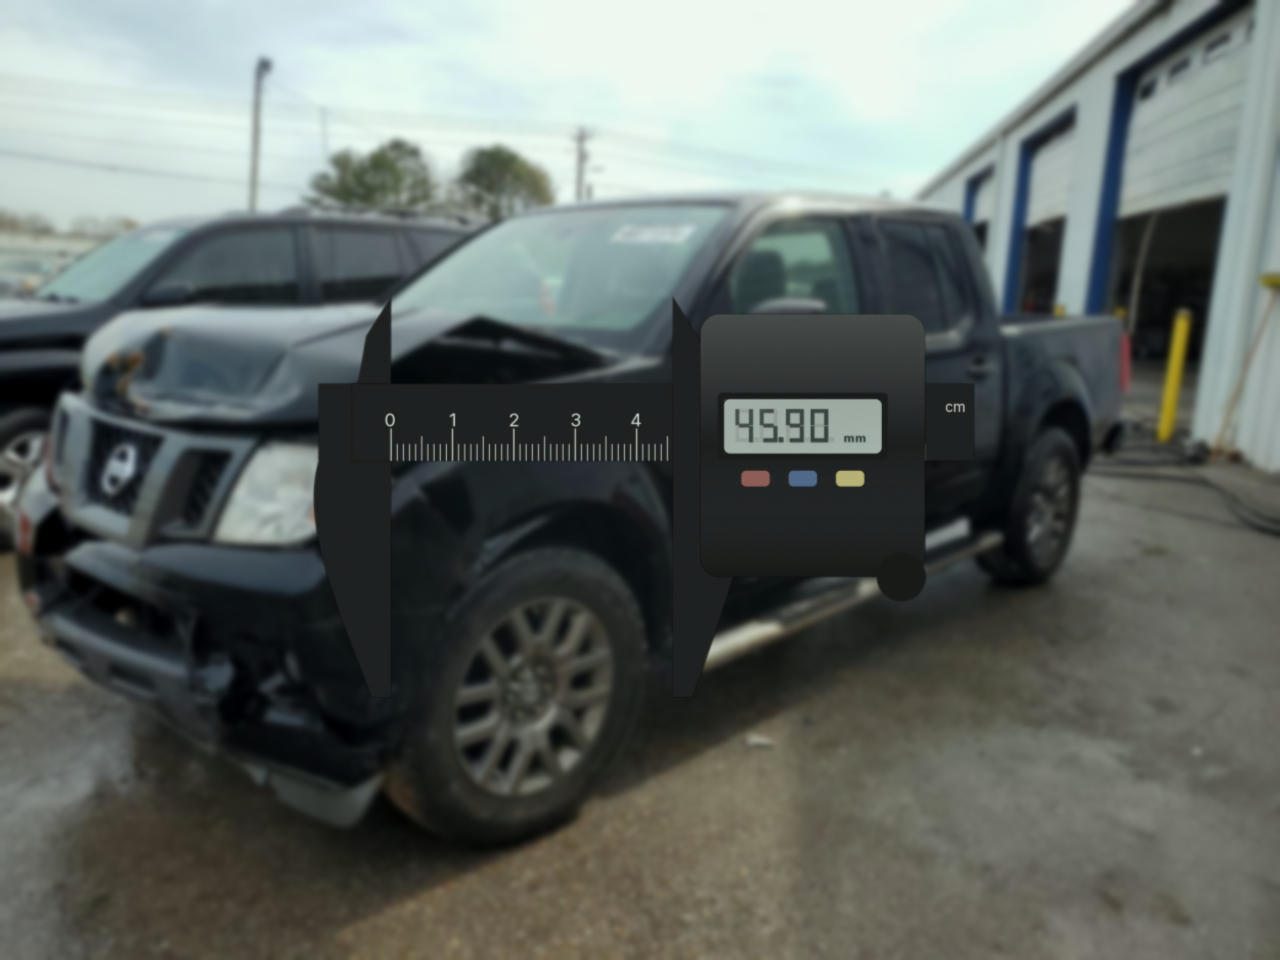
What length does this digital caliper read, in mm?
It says 45.90 mm
